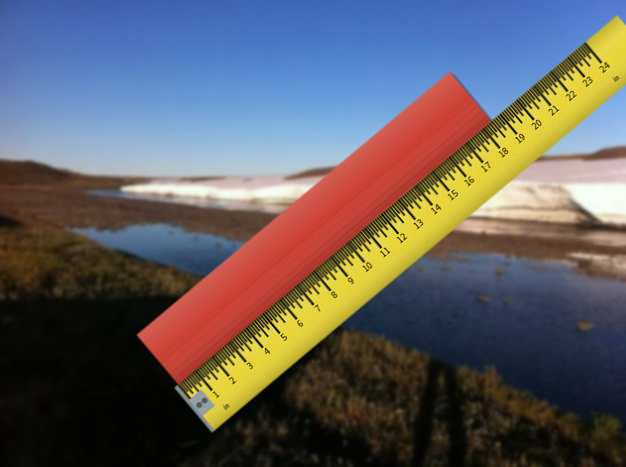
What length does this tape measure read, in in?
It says 18.5 in
